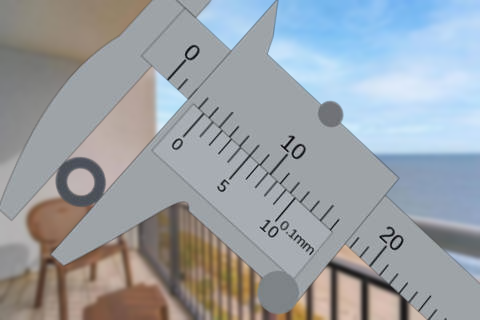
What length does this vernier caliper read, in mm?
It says 3.5 mm
